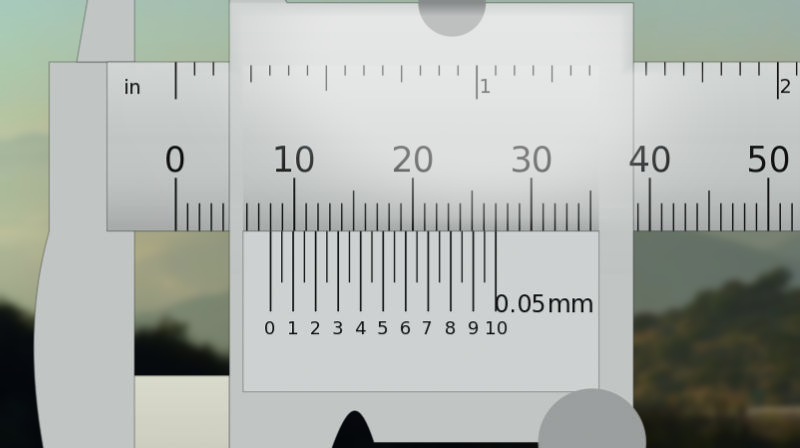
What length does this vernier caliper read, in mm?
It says 8.0 mm
